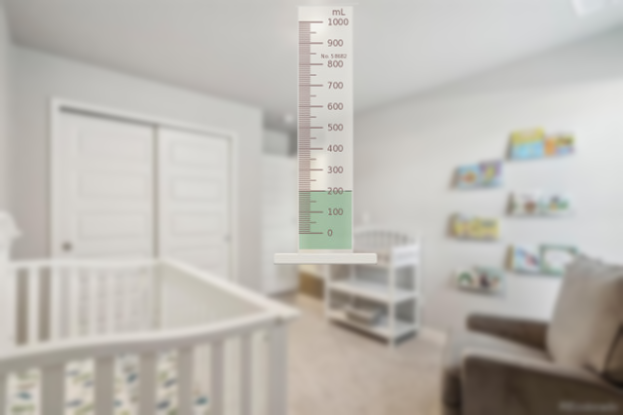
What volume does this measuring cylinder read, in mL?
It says 200 mL
